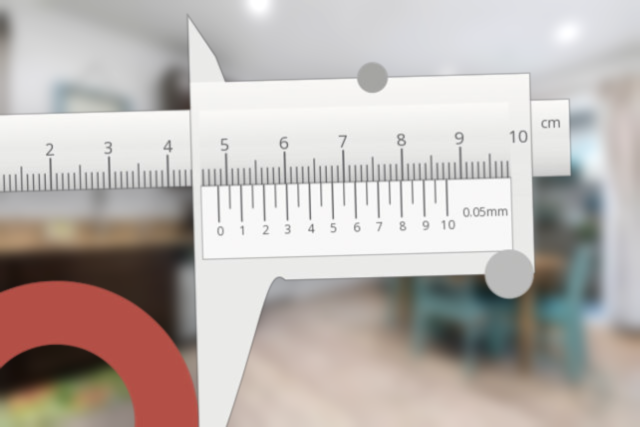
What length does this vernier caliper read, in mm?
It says 48.5 mm
